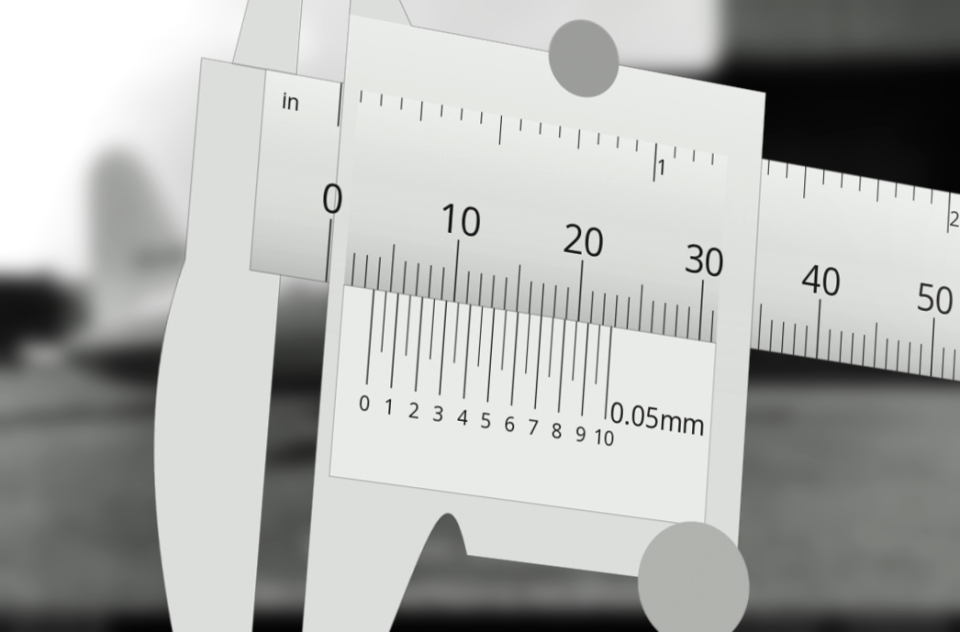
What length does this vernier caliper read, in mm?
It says 3.7 mm
